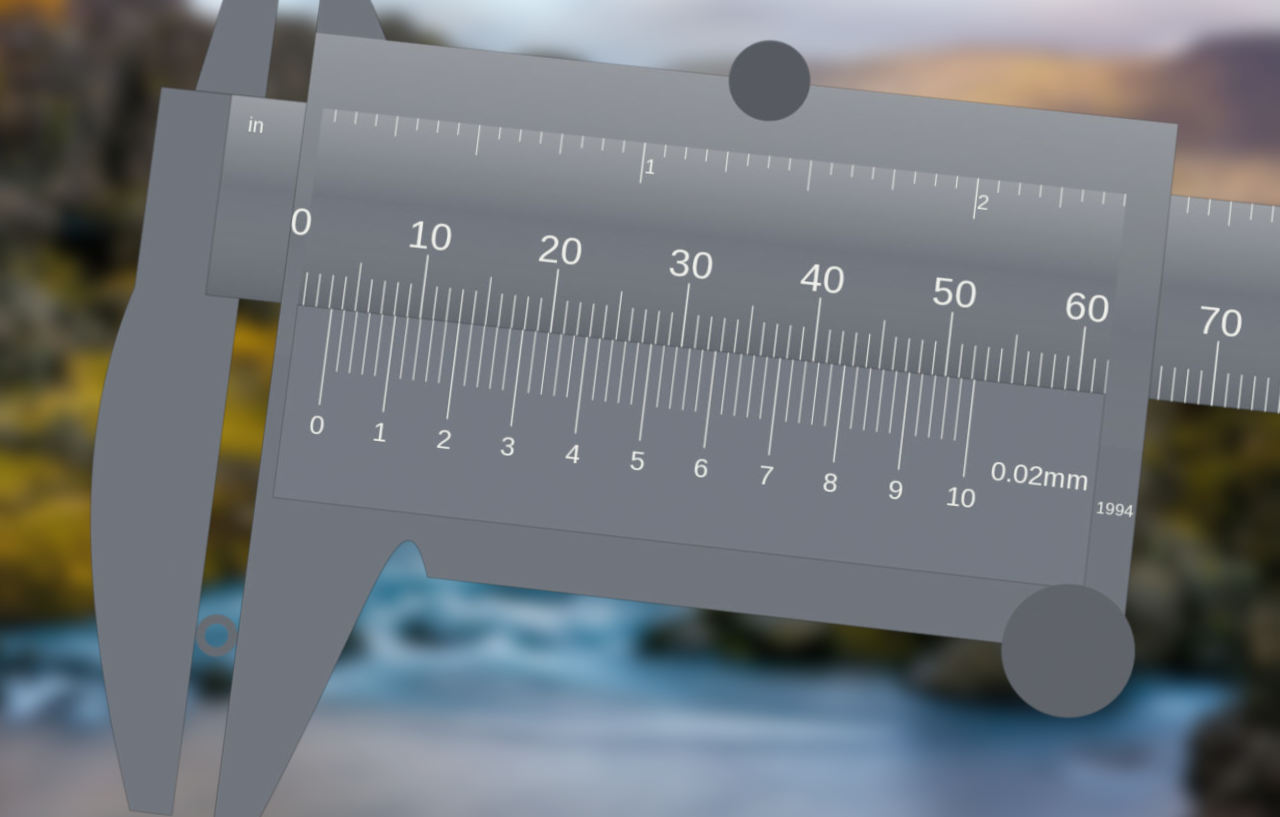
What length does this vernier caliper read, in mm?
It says 3.2 mm
